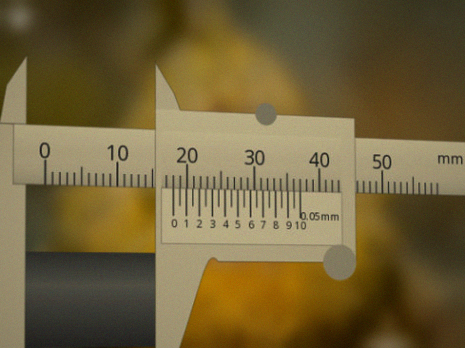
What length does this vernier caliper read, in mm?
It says 18.0 mm
